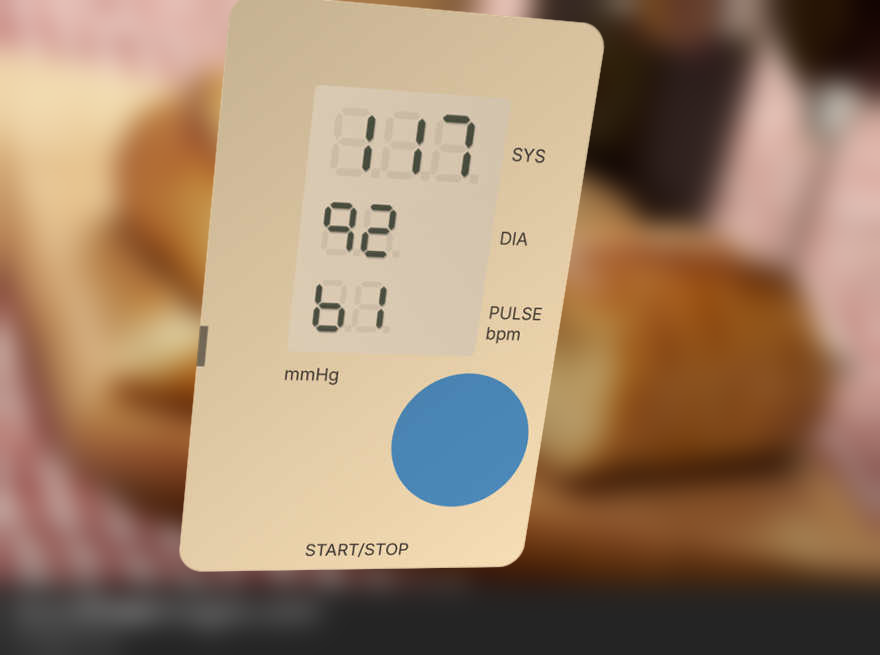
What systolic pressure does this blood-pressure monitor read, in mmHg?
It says 117 mmHg
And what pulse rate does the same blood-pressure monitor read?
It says 61 bpm
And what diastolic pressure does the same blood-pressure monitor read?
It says 92 mmHg
